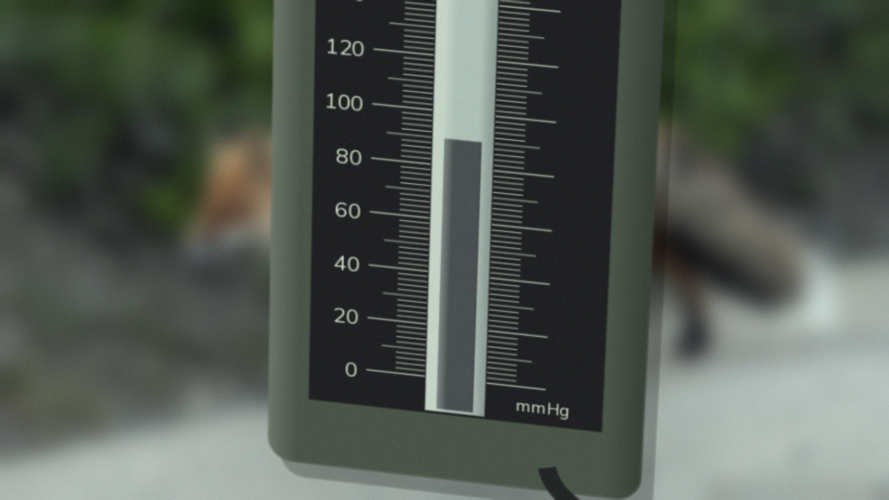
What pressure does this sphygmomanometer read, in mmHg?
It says 90 mmHg
